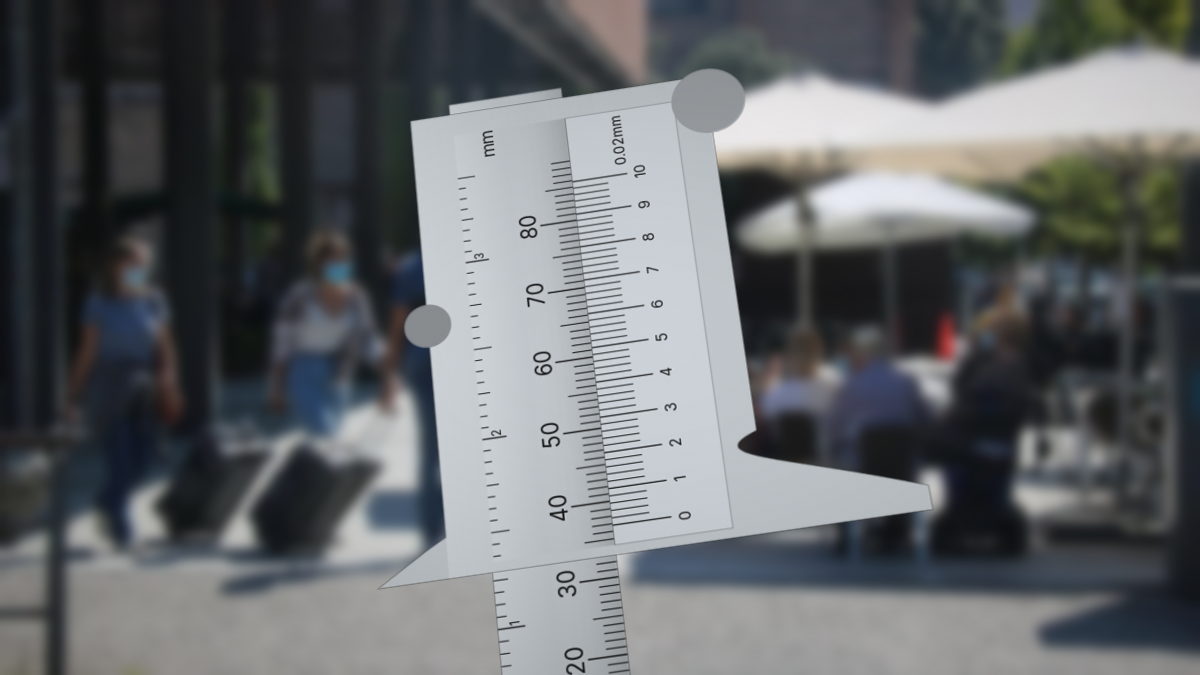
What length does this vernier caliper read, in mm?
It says 36.8 mm
